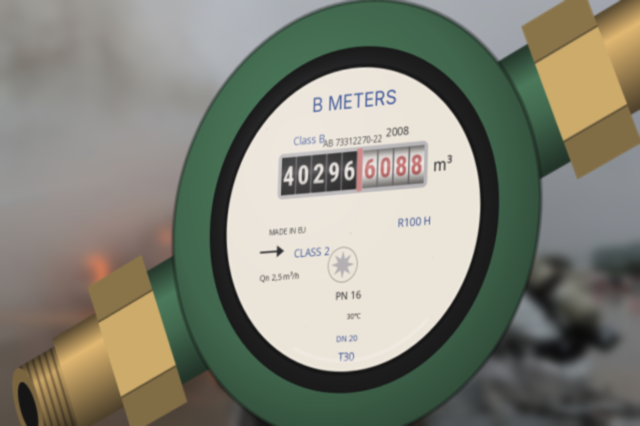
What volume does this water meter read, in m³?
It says 40296.6088 m³
